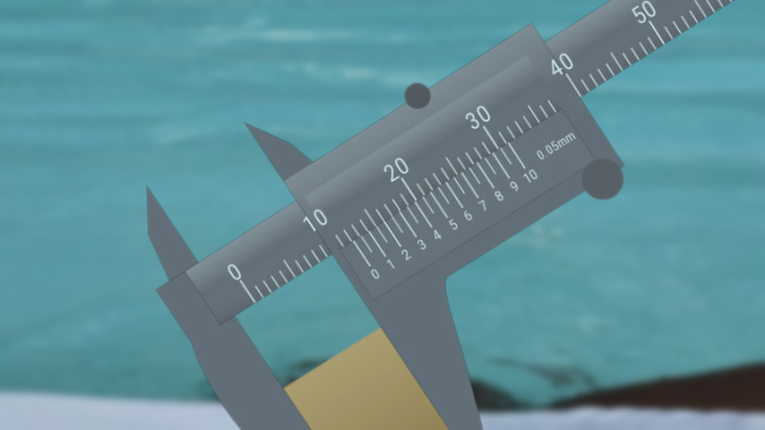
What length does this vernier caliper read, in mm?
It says 12.2 mm
